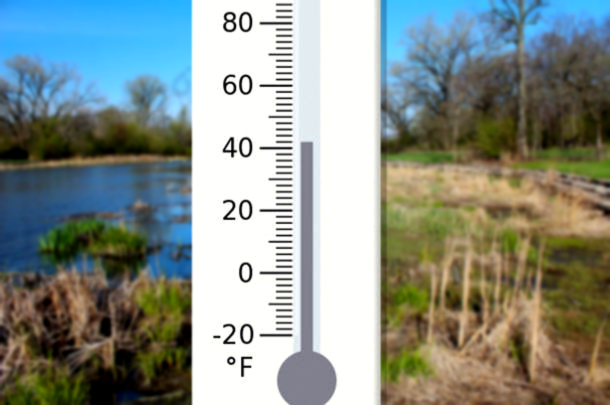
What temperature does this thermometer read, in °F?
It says 42 °F
